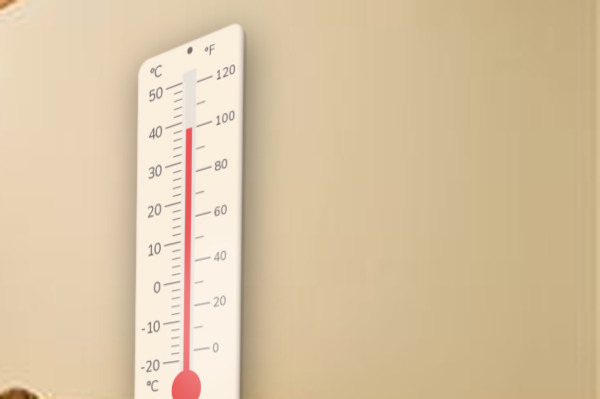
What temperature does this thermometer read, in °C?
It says 38 °C
